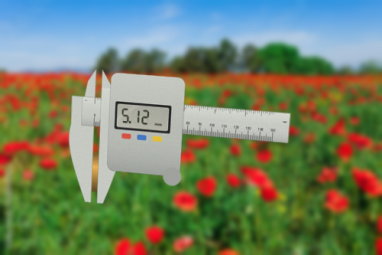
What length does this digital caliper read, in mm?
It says 5.12 mm
